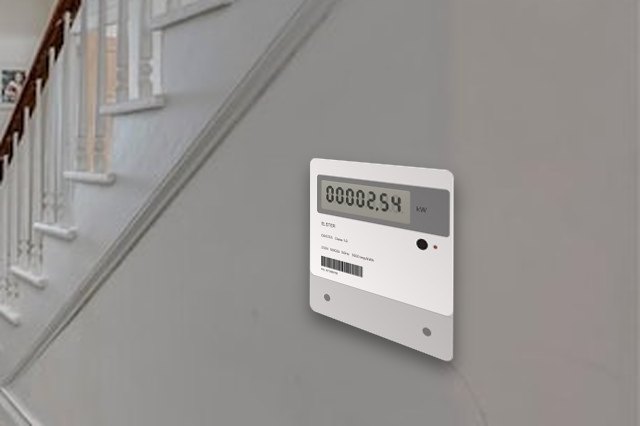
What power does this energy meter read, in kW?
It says 2.54 kW
